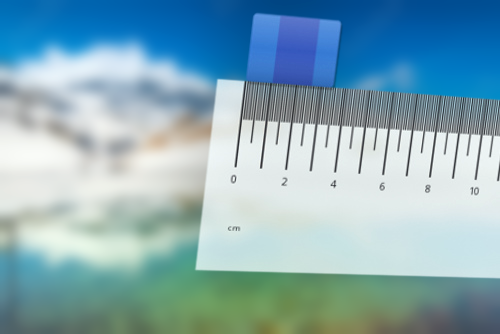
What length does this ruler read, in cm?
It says 3.5 cm
